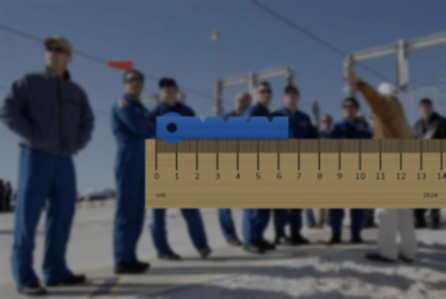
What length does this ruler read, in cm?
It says 6.5 cm
